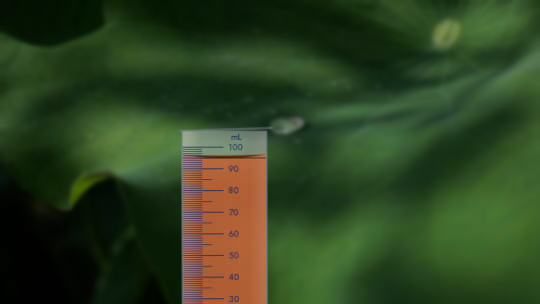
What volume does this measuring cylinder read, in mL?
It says 95 mL
